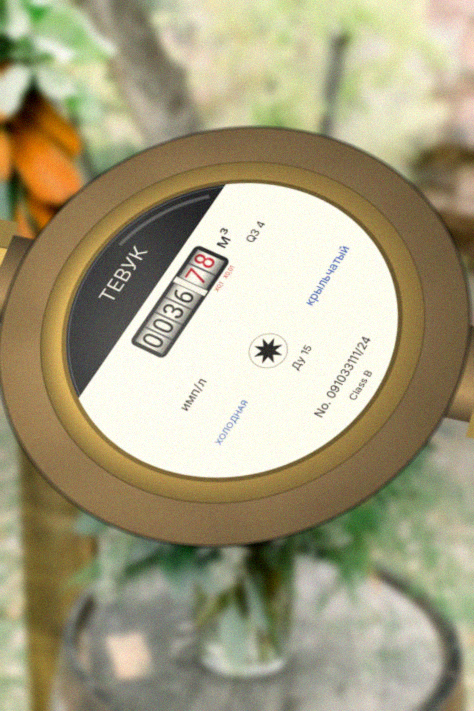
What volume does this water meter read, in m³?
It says 36.78 m³
